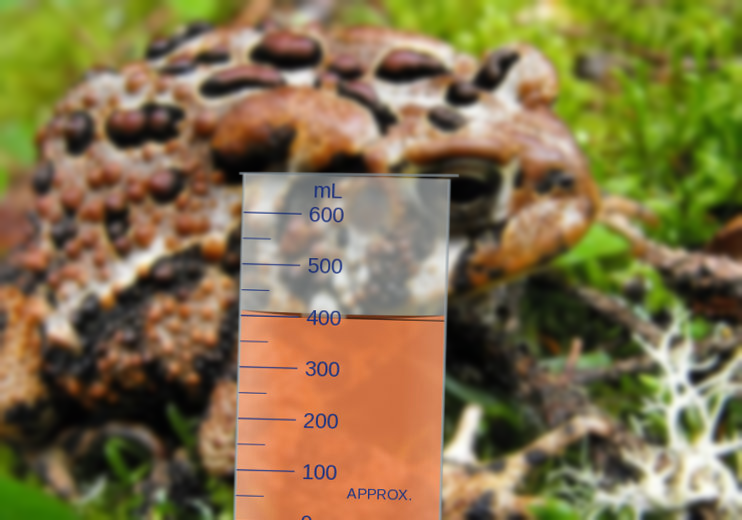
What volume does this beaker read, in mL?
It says 400 mL
